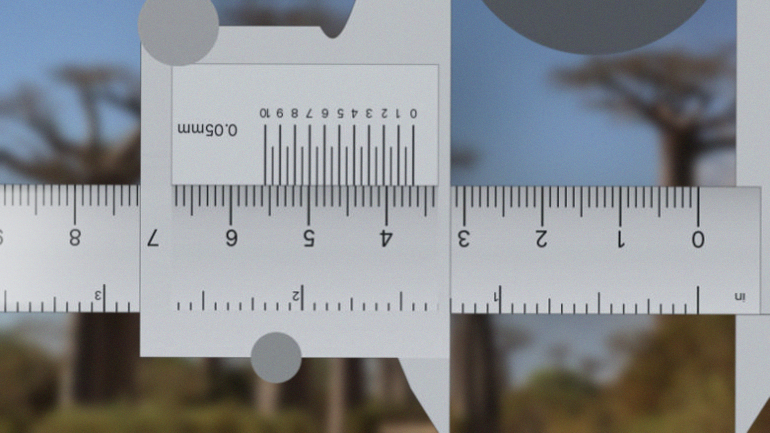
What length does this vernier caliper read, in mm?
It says 36.6 mm
